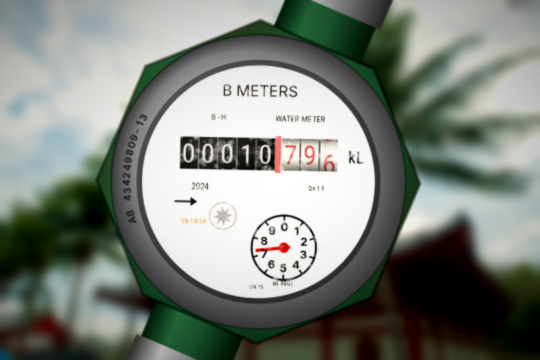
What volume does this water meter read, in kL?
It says 10.7957 kL
